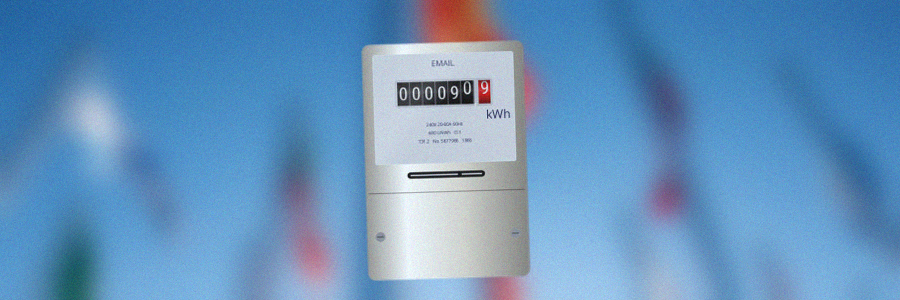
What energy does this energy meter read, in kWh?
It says 90.9 kWh
